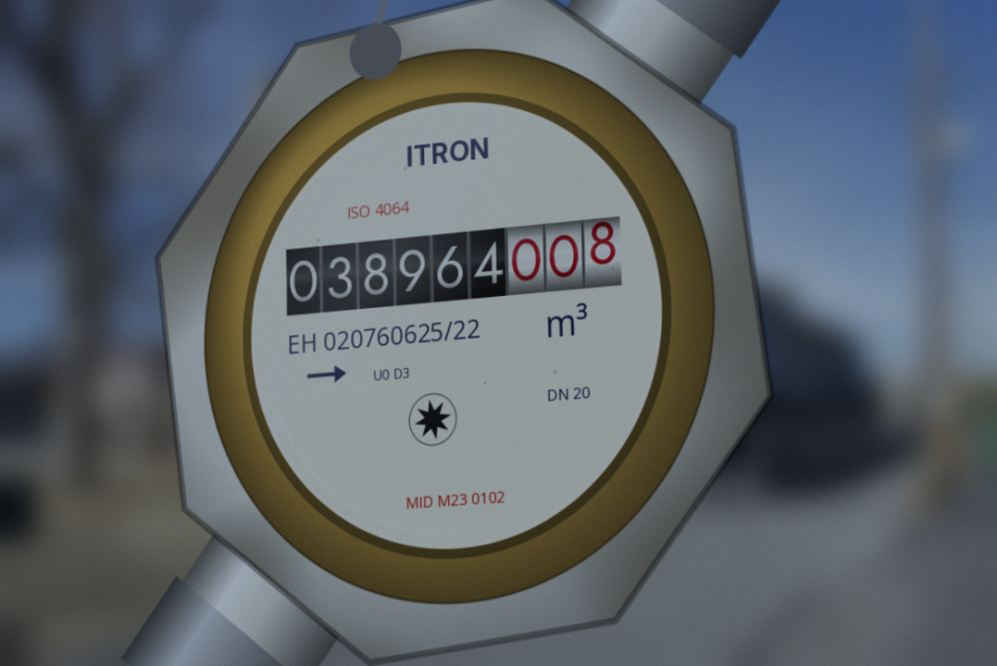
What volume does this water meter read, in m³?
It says 38964.008 m³
